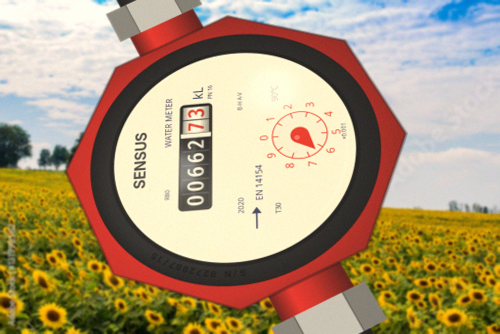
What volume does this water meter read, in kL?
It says 662.736 kL
